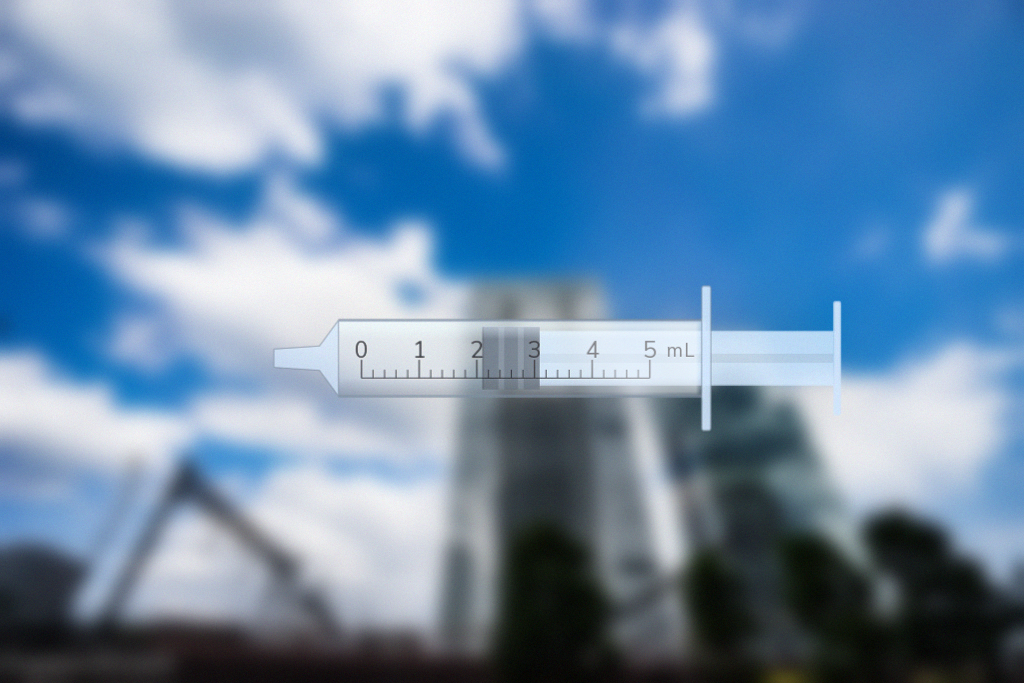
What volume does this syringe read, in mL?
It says 2.1 mL
